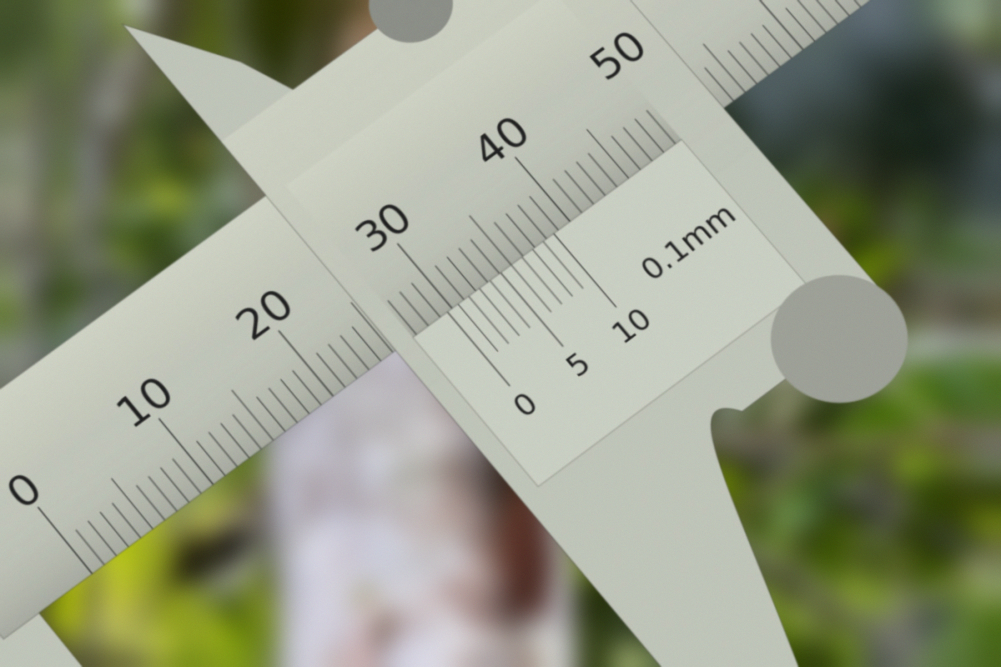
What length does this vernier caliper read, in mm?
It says 29.6 mm
